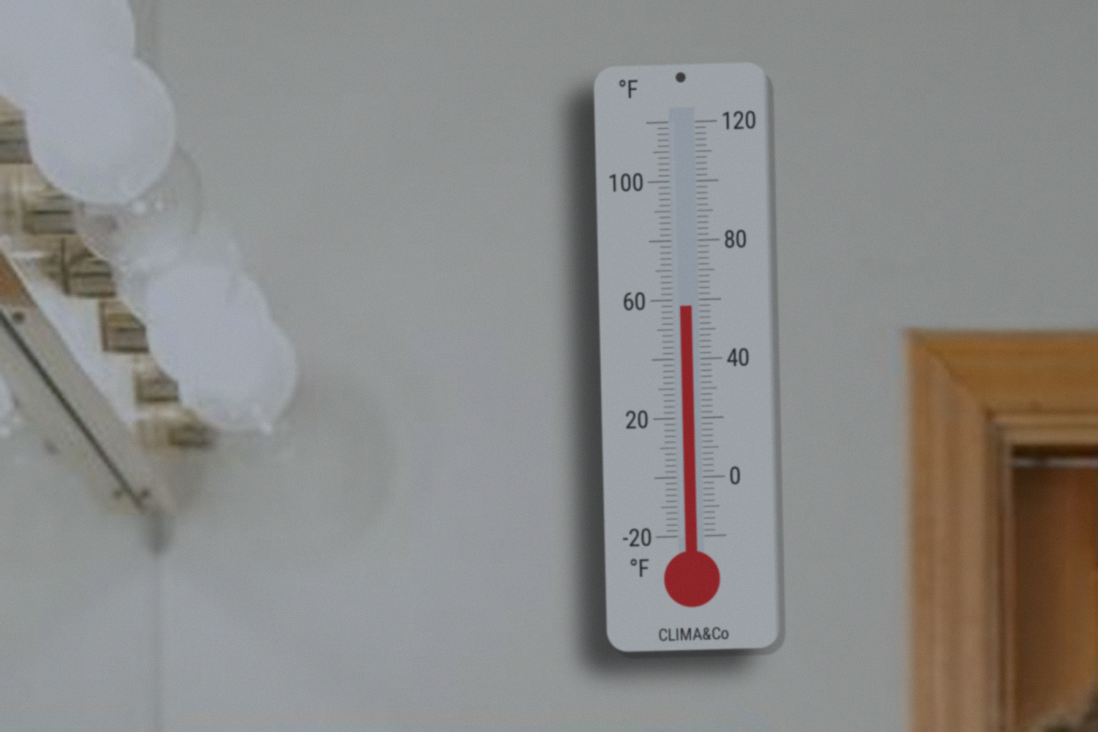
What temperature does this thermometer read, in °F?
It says 58 °F
